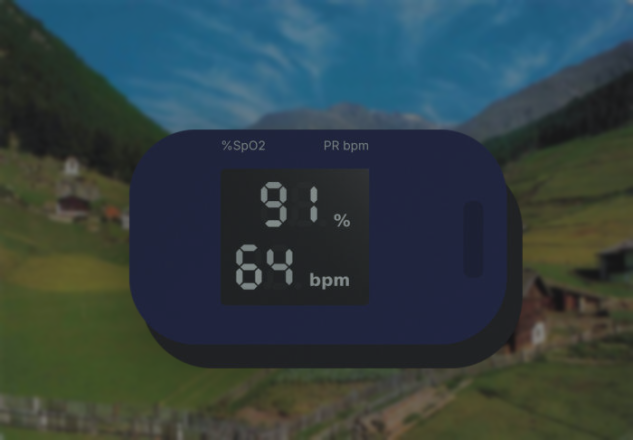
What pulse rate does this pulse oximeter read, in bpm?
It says 64 bpm
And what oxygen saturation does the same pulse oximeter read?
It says 91 %
